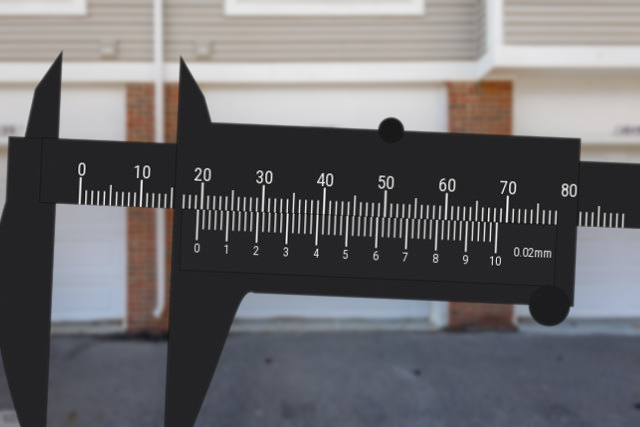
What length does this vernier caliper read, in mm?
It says 19.4 mm
